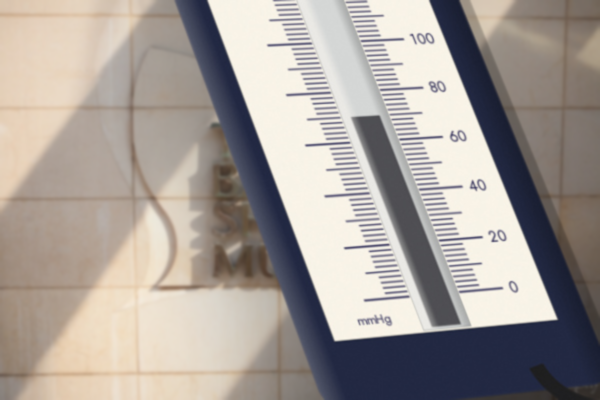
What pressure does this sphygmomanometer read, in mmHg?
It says 70 mmHg
